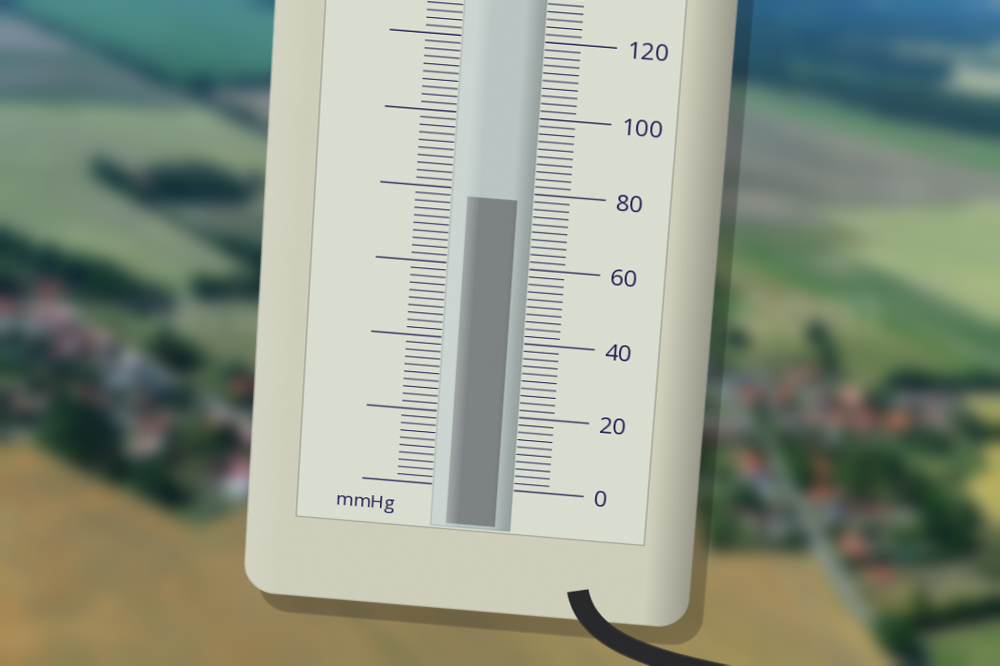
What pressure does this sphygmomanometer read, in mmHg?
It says 78 mmHg
